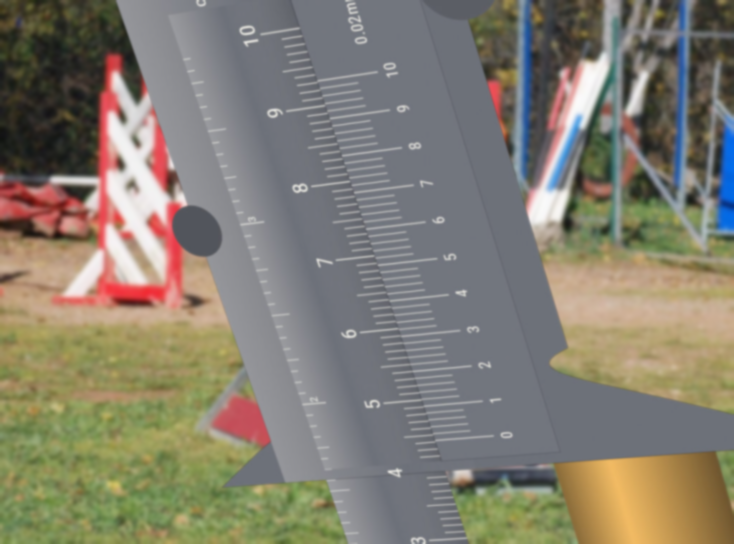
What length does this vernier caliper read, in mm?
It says 44.2 mm
